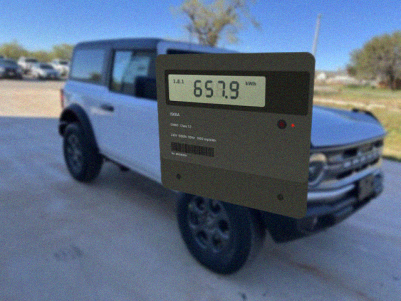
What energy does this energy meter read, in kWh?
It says 657.9 kWh
